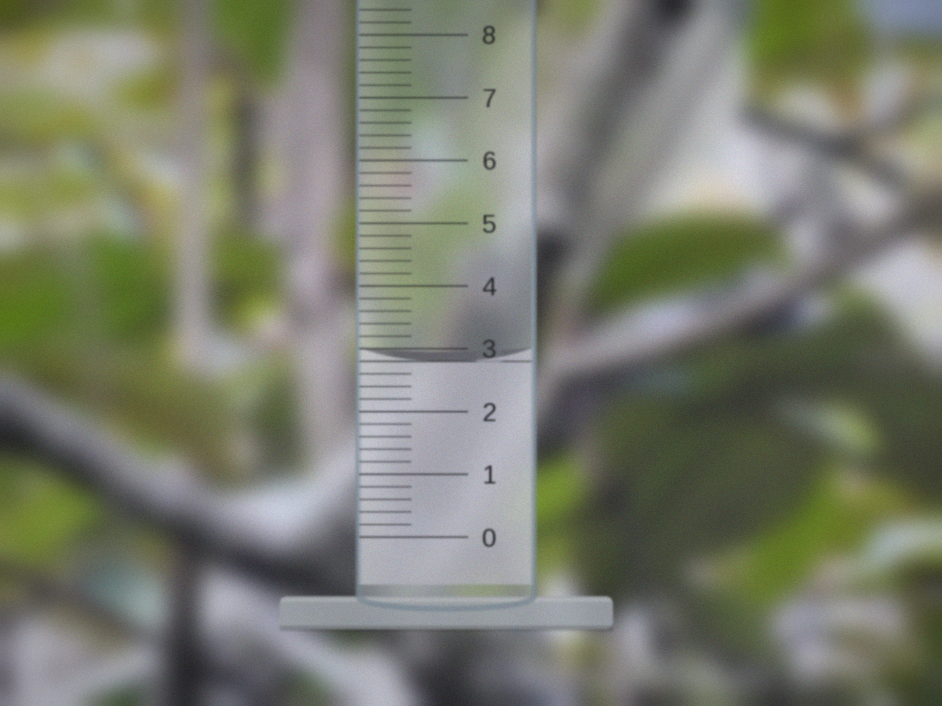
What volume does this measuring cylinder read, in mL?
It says 2.8 mL
